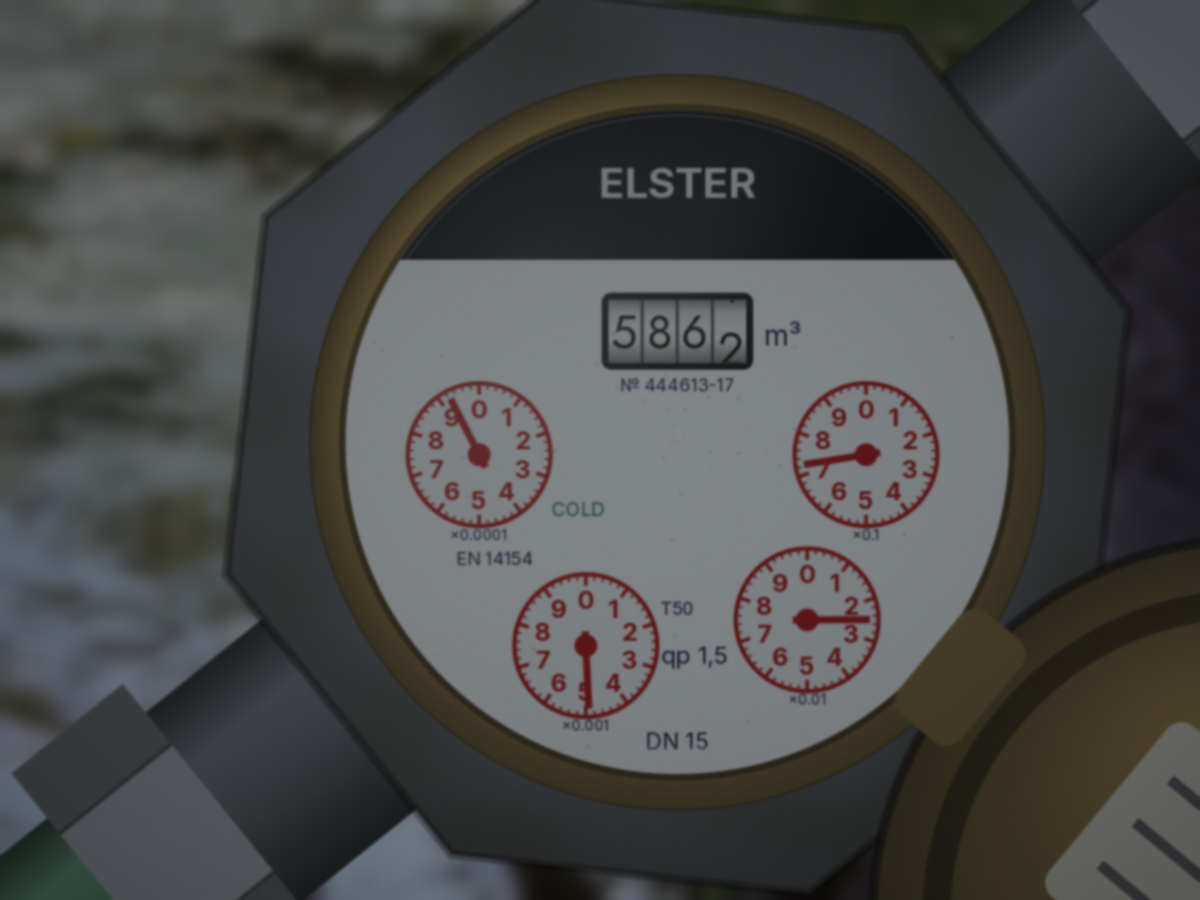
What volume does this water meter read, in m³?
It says 5861.7249 m³
